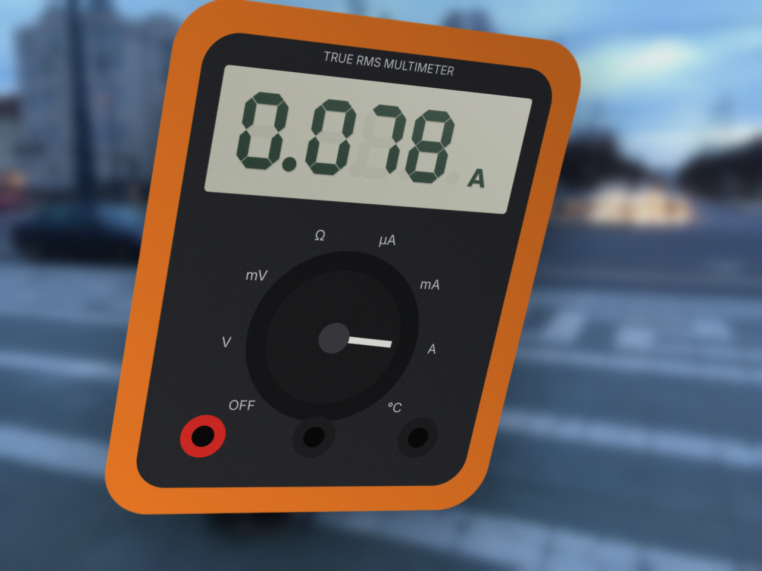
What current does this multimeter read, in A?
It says 0.078 A
